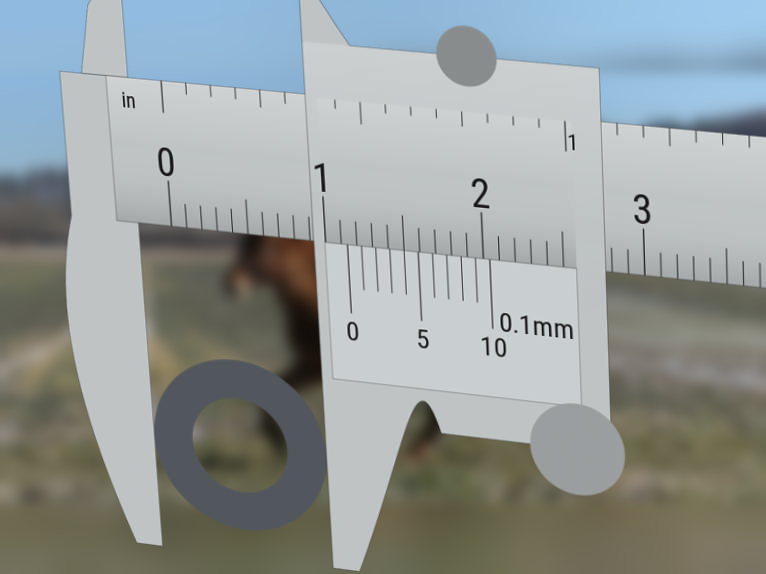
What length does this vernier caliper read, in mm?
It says 11.4 mm
